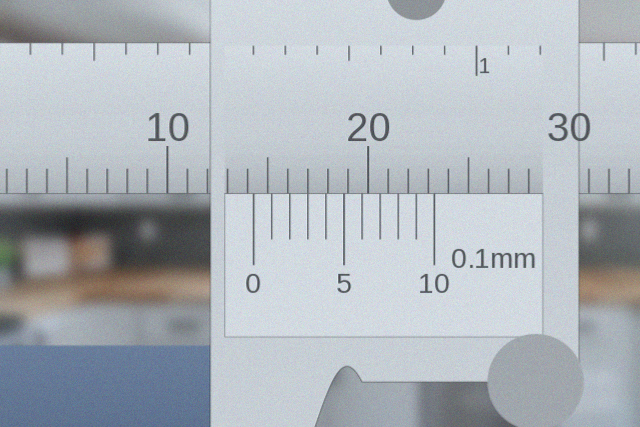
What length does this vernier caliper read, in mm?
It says 14.3 mm
